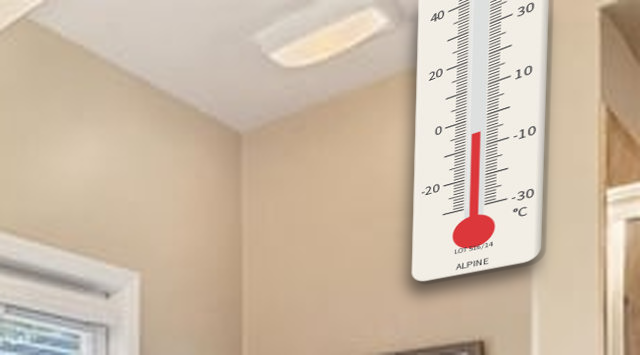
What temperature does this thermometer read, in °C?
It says -5 °C
